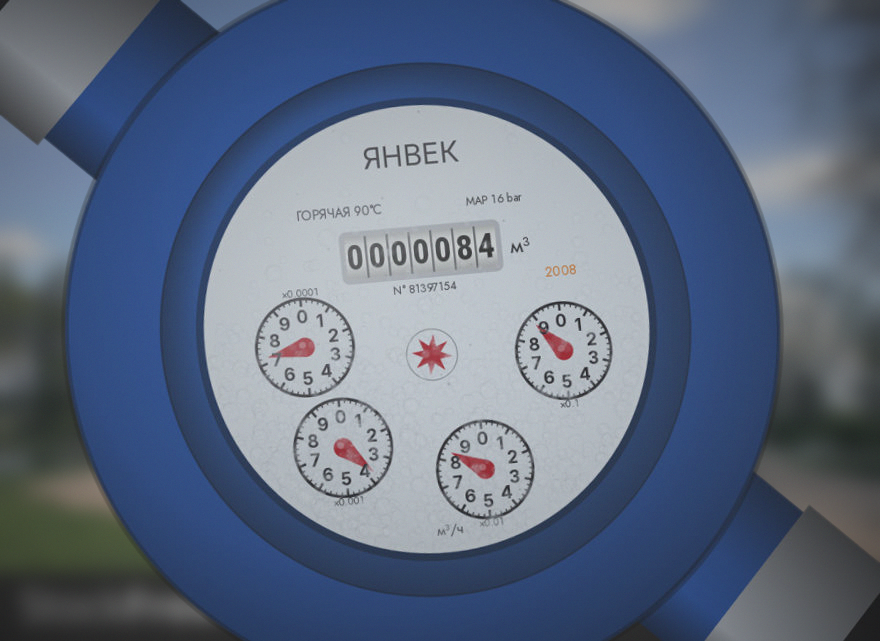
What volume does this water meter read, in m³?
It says 84.8837 m³
